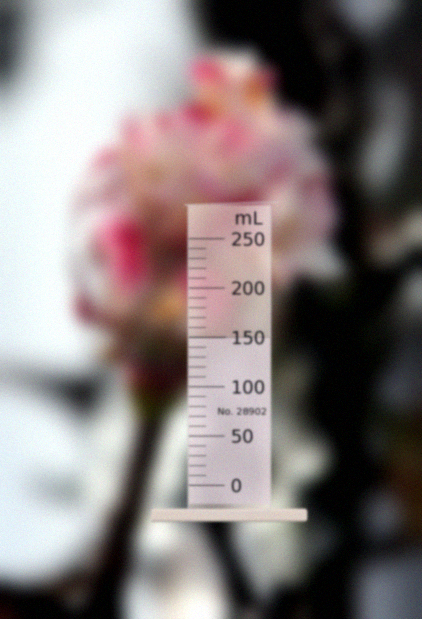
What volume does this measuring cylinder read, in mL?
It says 150 mL
